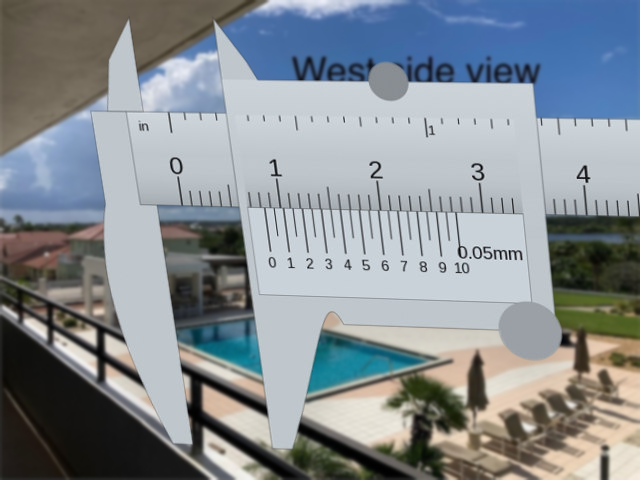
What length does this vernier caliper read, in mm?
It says 8.4 mm
